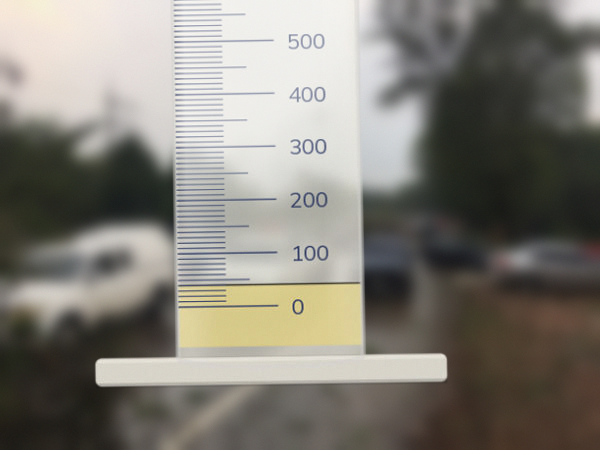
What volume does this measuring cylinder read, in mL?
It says 40 mL
